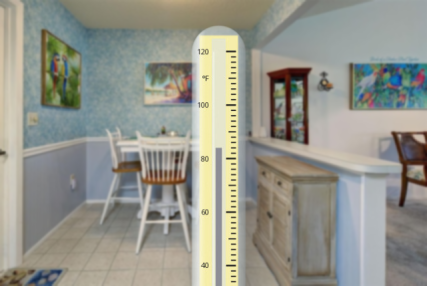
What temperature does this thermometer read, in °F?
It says 84 °F
